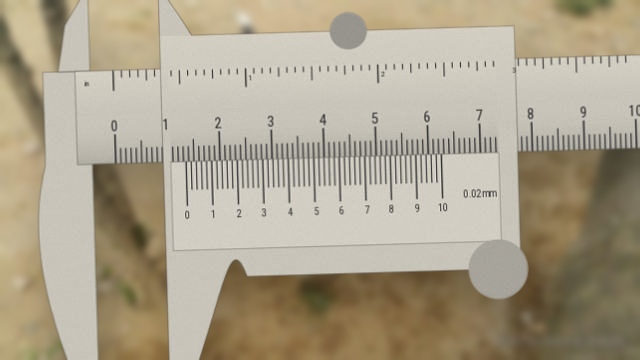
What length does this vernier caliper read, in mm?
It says 13.5 mm
